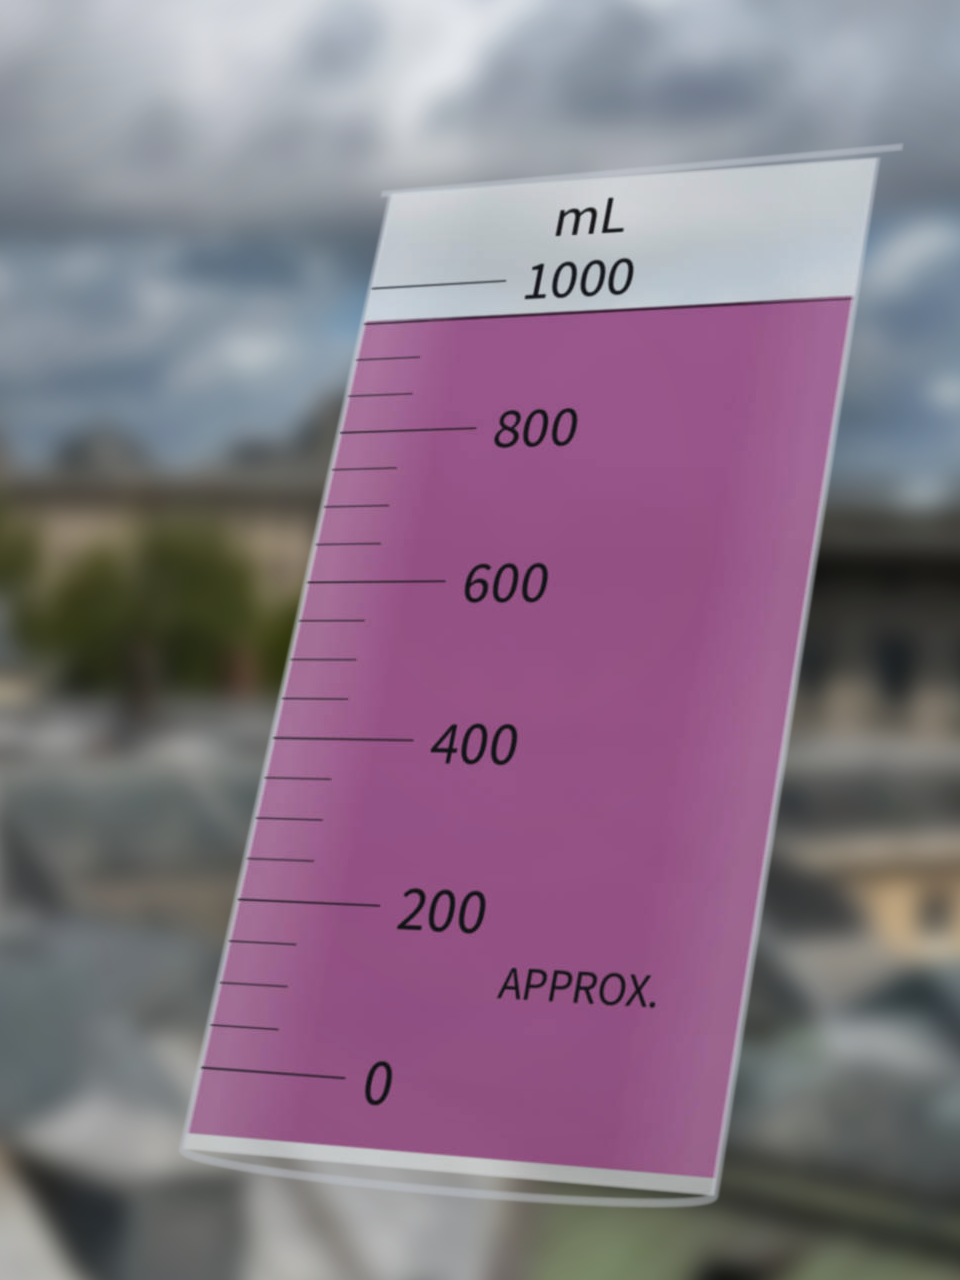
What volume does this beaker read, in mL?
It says 950 mL
